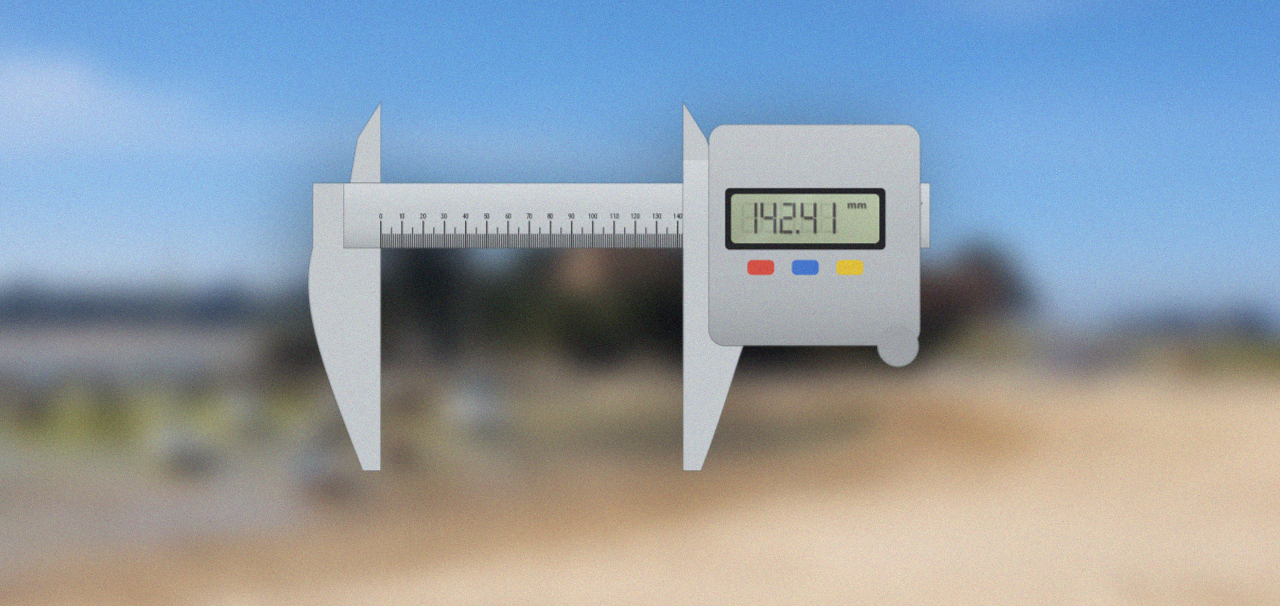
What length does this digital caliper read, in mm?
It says 142.41 mm
